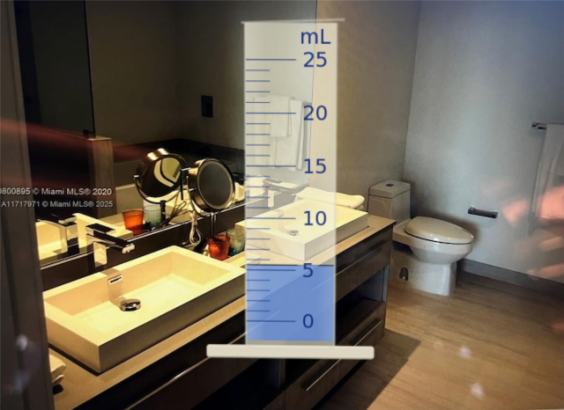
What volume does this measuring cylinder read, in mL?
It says 5.5 mL
